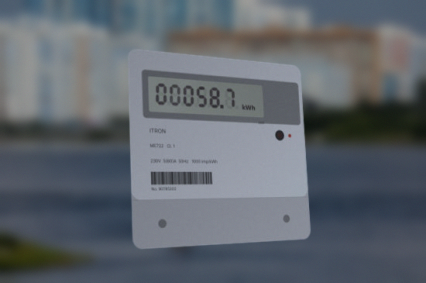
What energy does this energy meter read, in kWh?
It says 58.7 kWh
